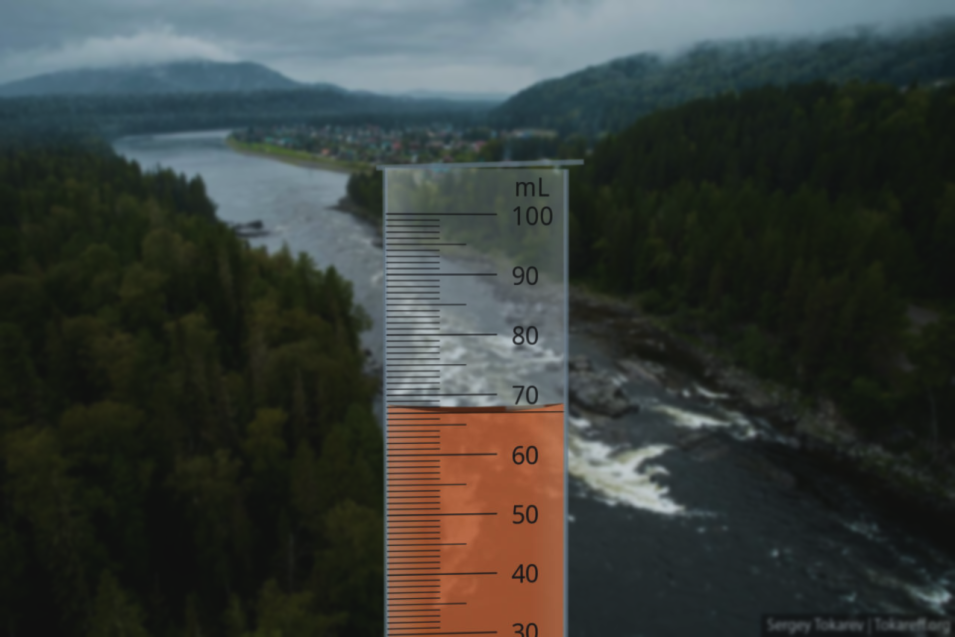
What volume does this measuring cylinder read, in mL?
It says 67 mL
